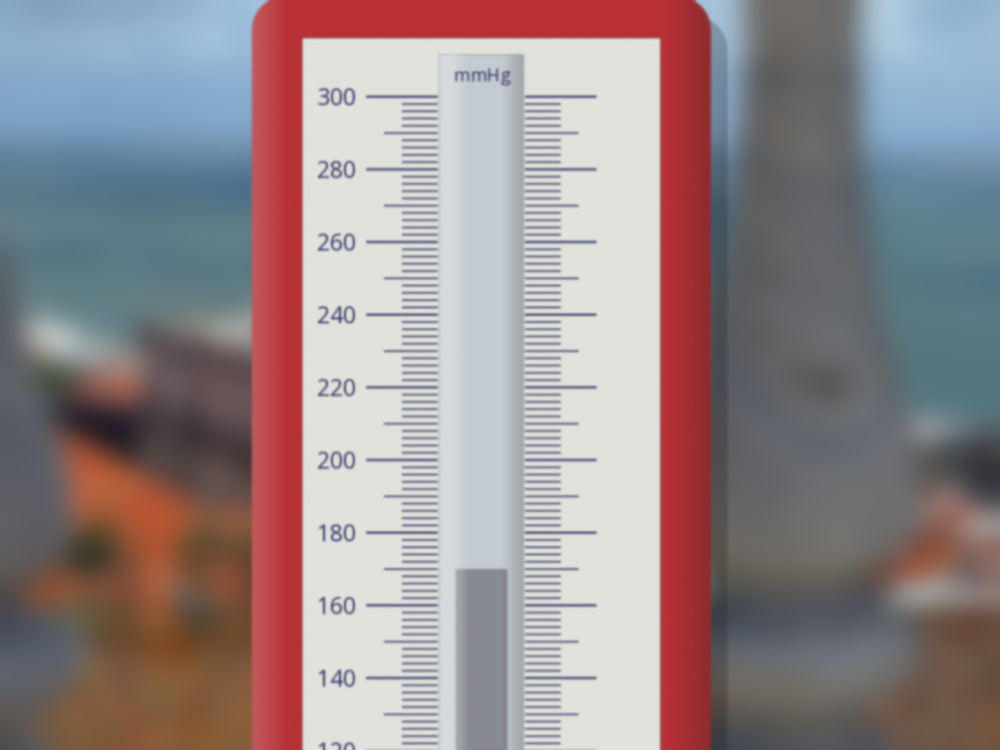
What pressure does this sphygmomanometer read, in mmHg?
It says 170 mmHg
